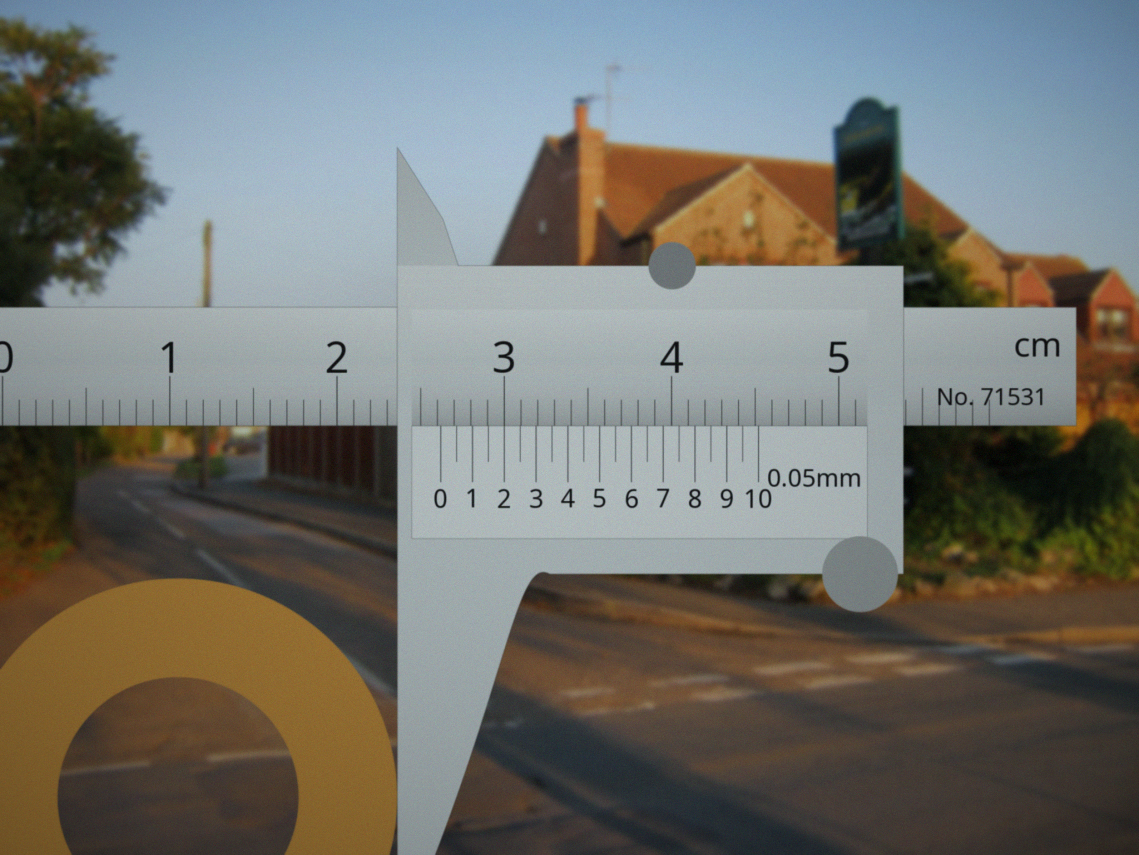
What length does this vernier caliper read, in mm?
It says 26.2 mm
